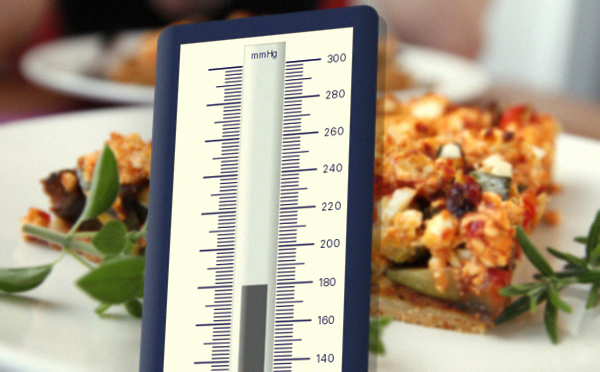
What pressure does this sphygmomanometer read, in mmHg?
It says 180 mmHg
